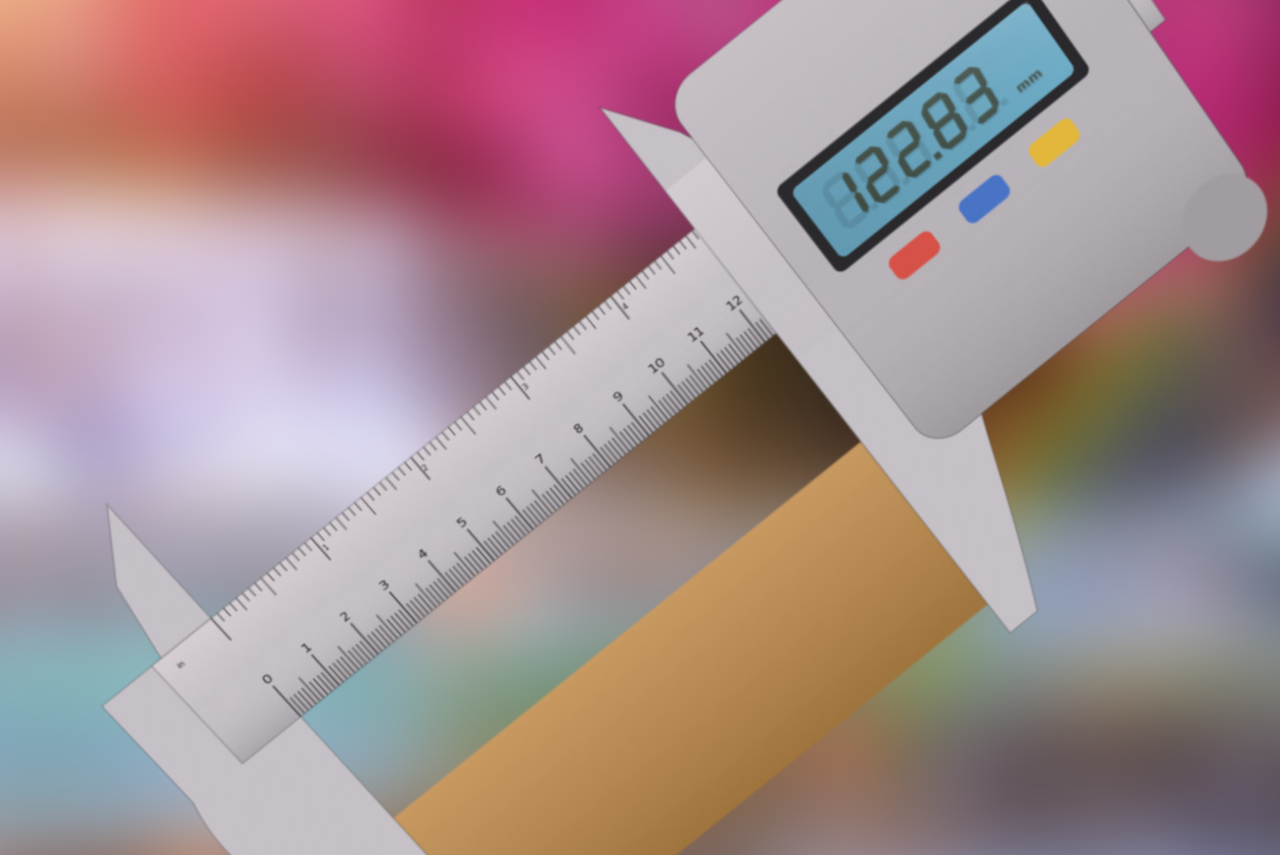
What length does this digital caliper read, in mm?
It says 122.83 mm
